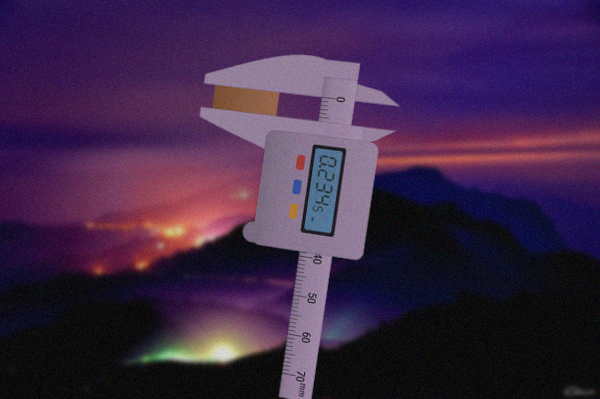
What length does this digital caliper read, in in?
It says 0.2345 in
